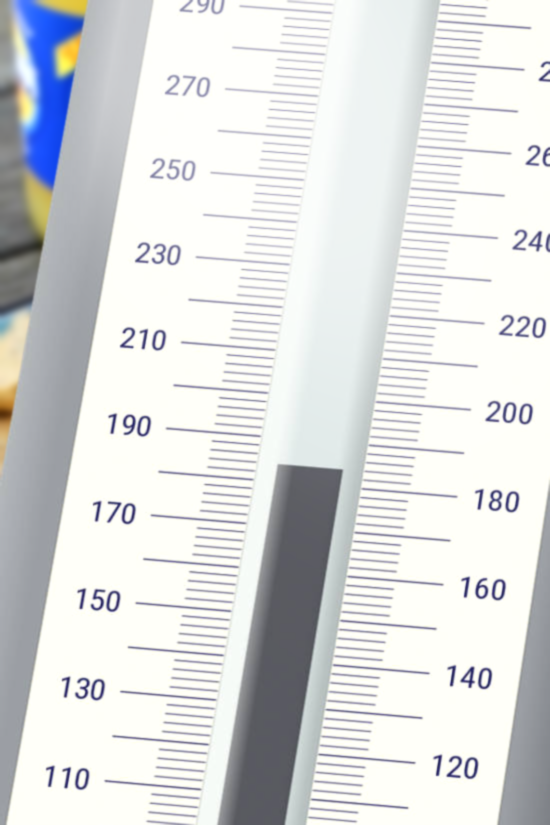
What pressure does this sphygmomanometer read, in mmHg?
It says 184 mmHg
